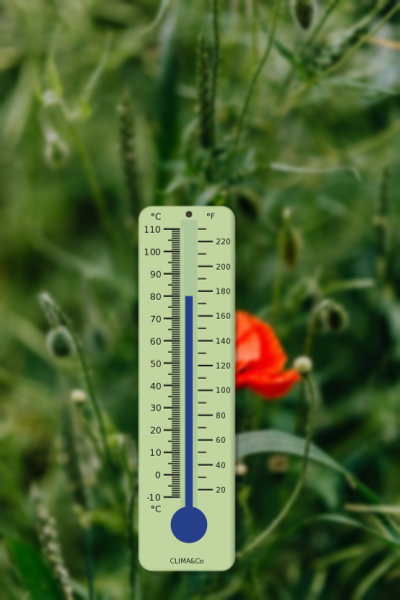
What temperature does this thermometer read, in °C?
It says 80 °C
